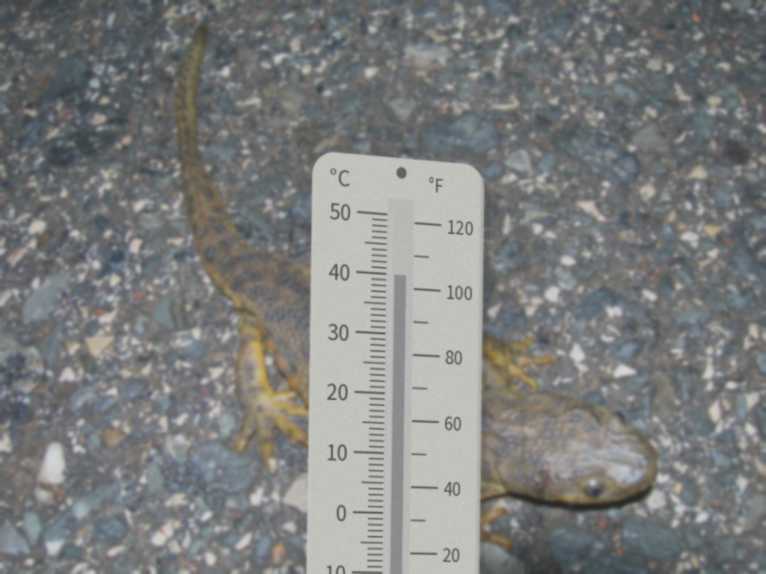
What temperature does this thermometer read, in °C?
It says 40 °C
